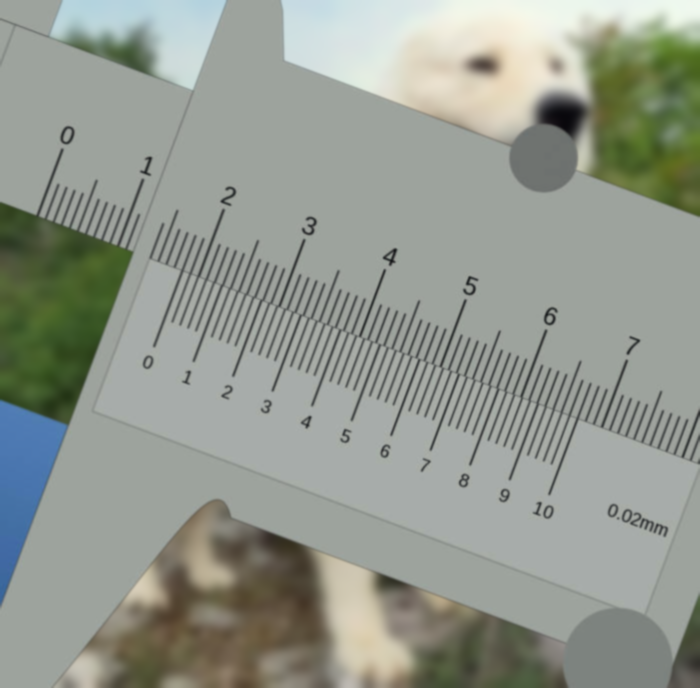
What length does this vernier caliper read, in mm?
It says 18.0 mm
